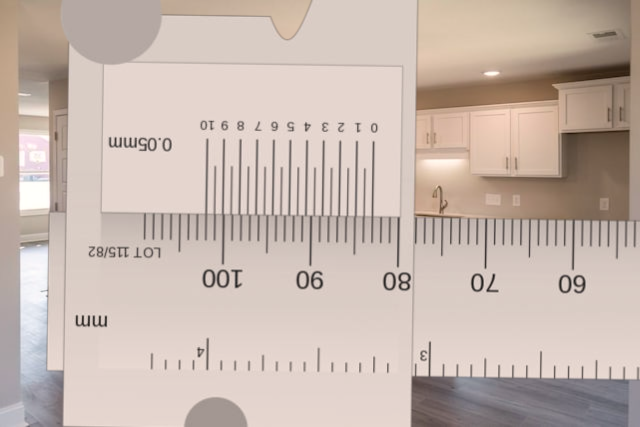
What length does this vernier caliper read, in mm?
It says 83.0 mm
